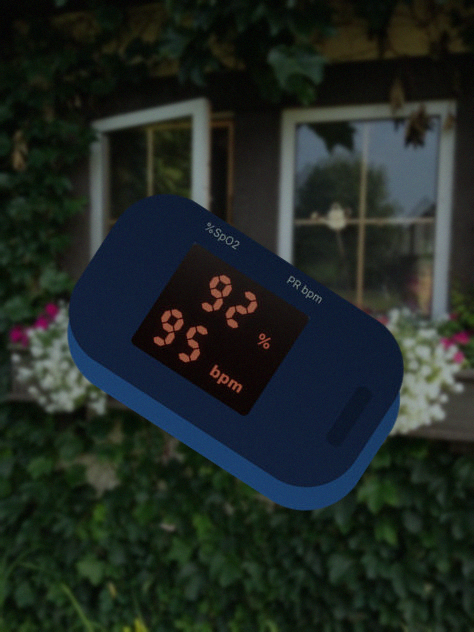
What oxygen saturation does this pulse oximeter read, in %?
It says 92 %
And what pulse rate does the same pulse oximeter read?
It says 95 bpm
